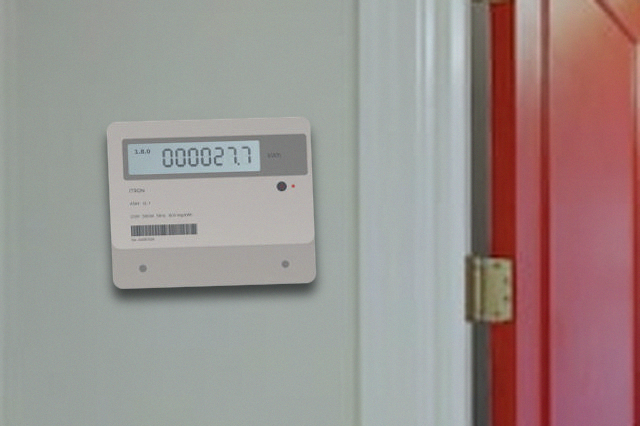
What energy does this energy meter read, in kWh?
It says 27.7 kWh
